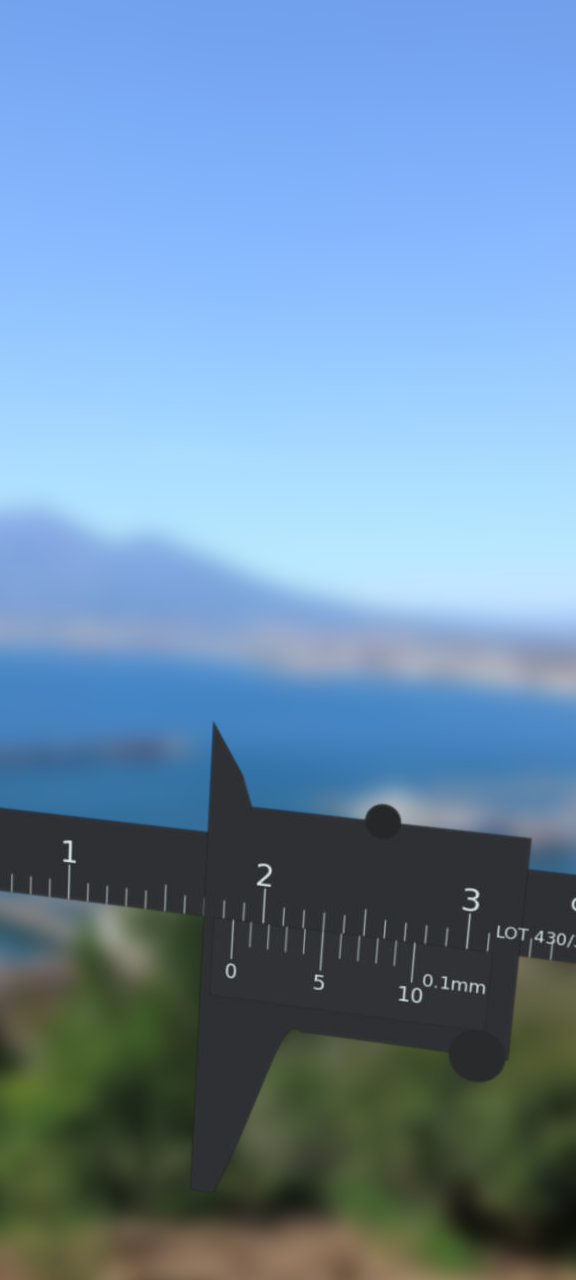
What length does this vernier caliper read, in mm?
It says 18.5 mm
